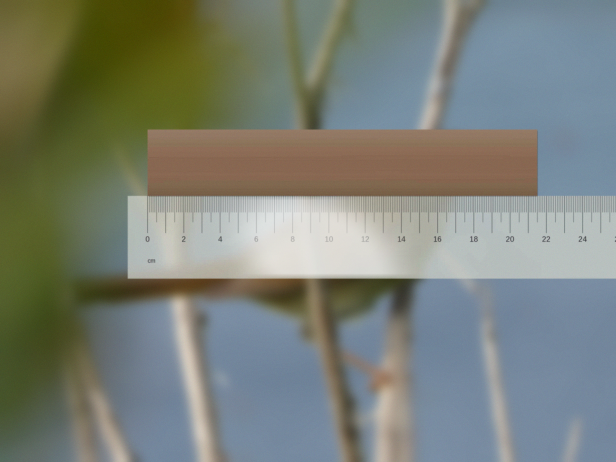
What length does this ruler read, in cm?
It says 21.5 cm
